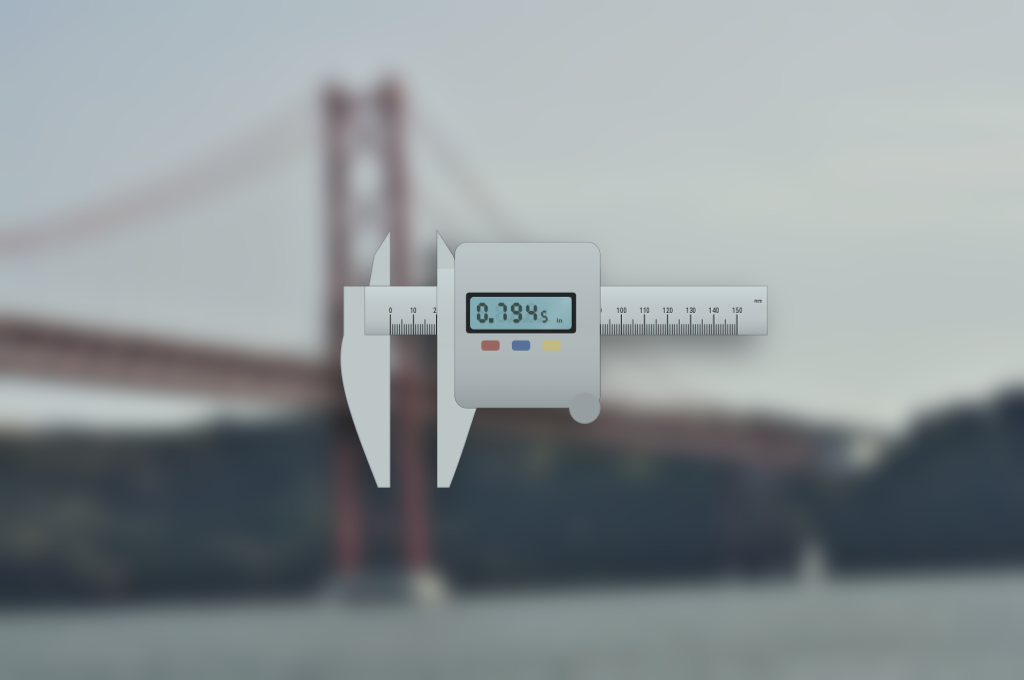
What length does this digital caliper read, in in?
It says 0.7945 in
